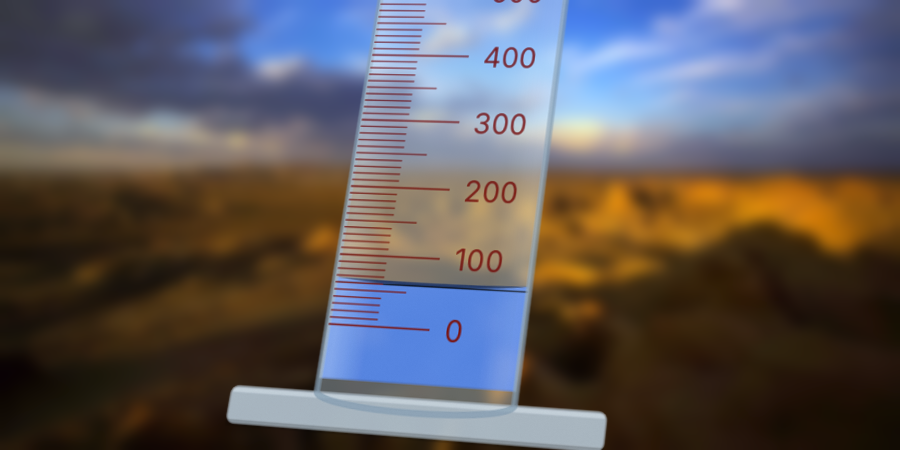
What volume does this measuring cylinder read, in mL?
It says 60 mL
